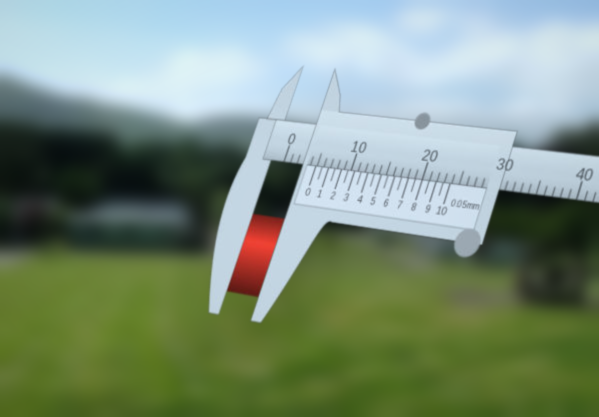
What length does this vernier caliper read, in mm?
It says 4.8 mm
